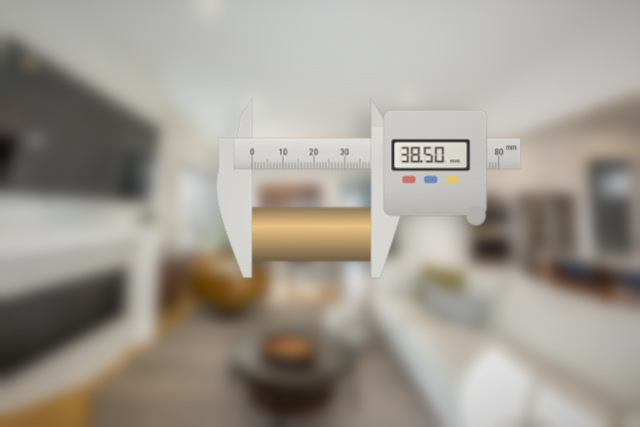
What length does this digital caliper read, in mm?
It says 38.50 mm
